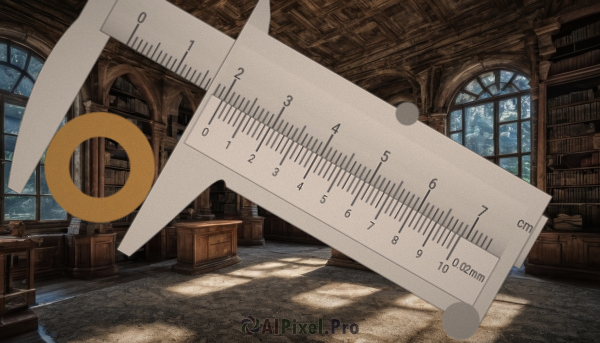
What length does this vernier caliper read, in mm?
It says 19.8 mm
